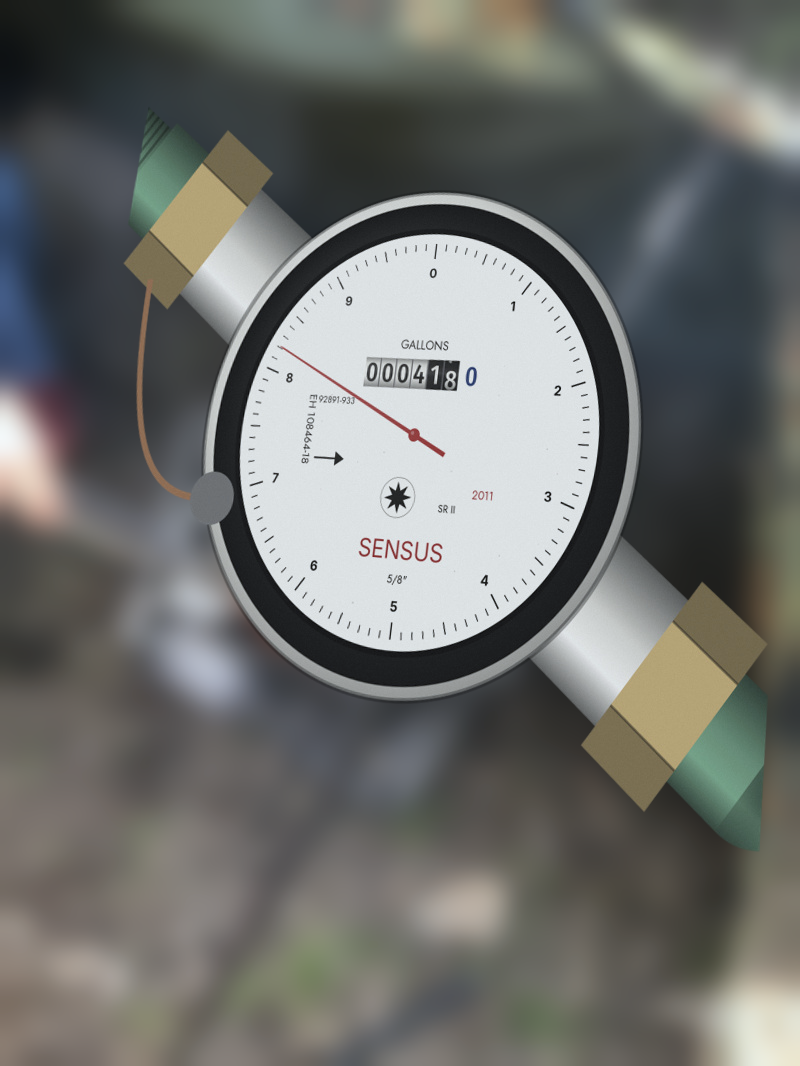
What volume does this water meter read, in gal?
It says 4178.2 gal
